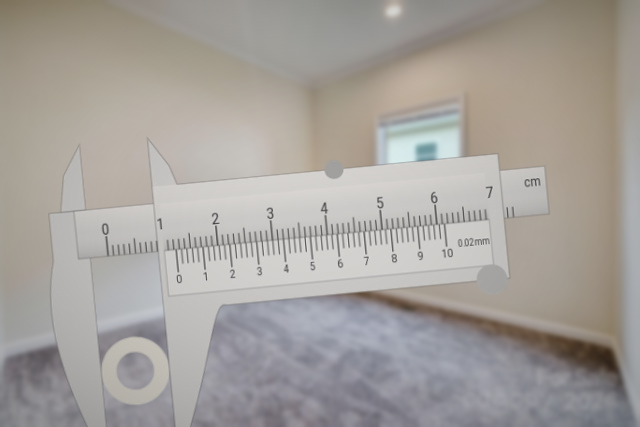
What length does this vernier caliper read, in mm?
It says 12.4 mm
